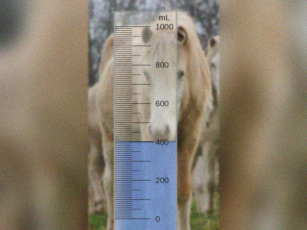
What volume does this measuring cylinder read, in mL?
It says 400 mL
